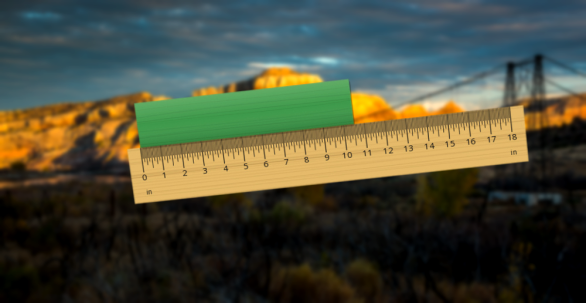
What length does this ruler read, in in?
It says 10.5 in
